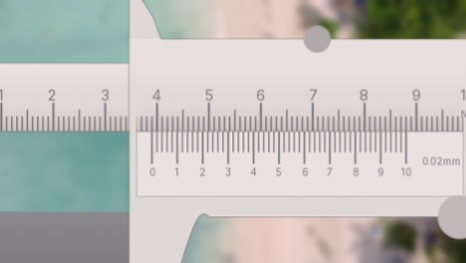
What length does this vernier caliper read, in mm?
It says 39.0 mm
